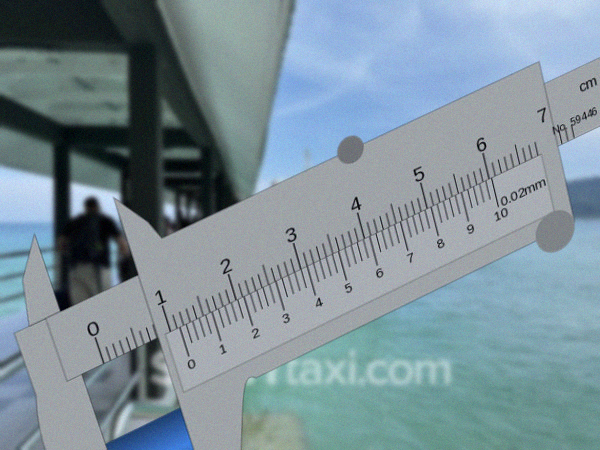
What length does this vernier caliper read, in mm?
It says 11.4 mm
